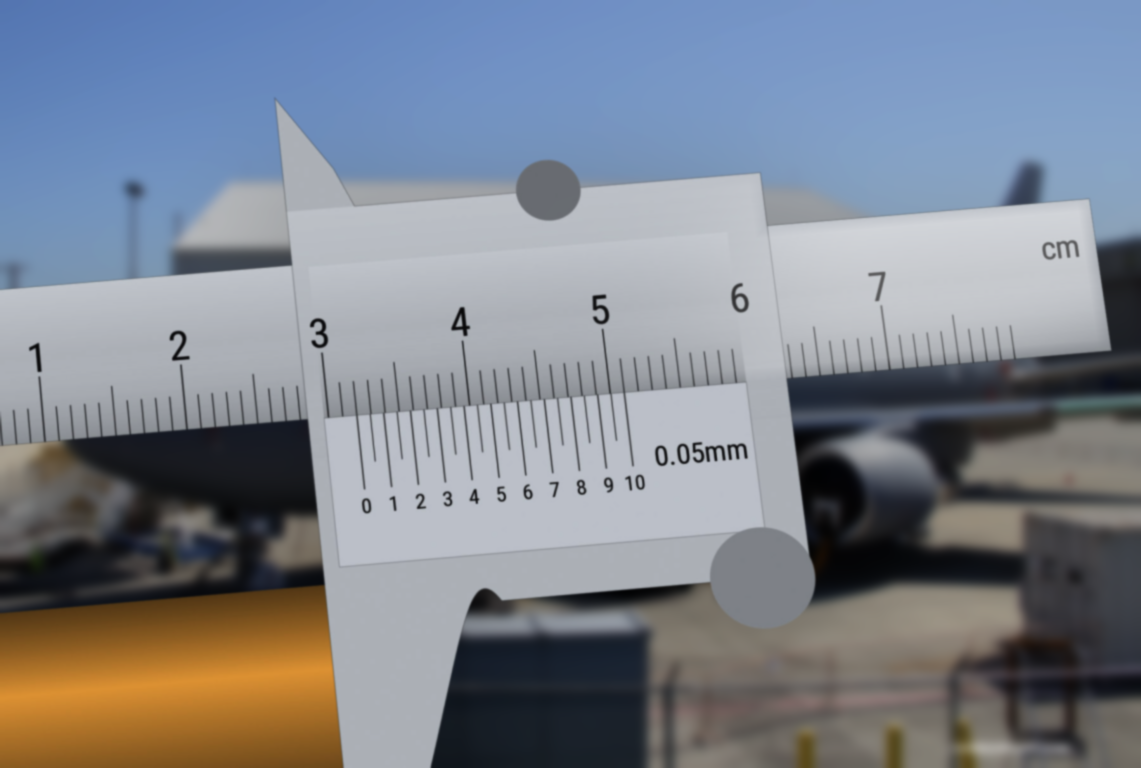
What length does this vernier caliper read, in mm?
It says 32.0 mm
